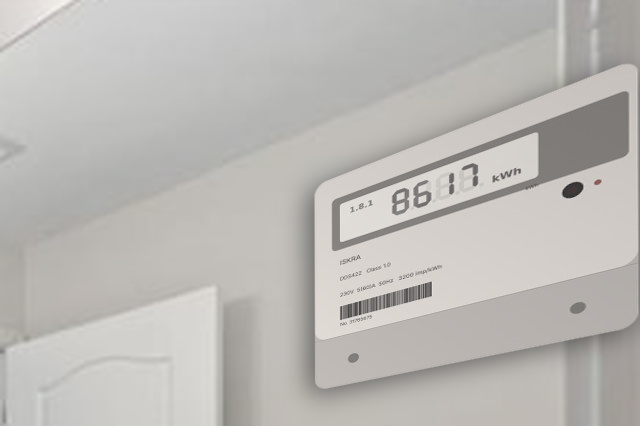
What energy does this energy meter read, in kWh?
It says 8617 kWh
